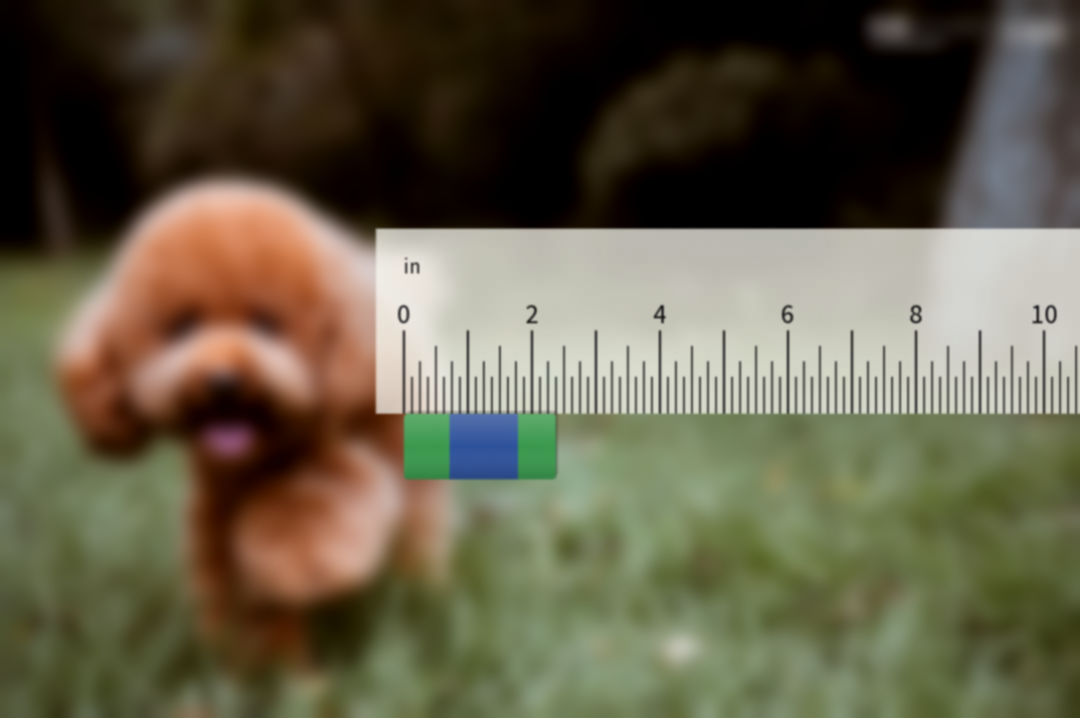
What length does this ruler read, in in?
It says 2.375 in
